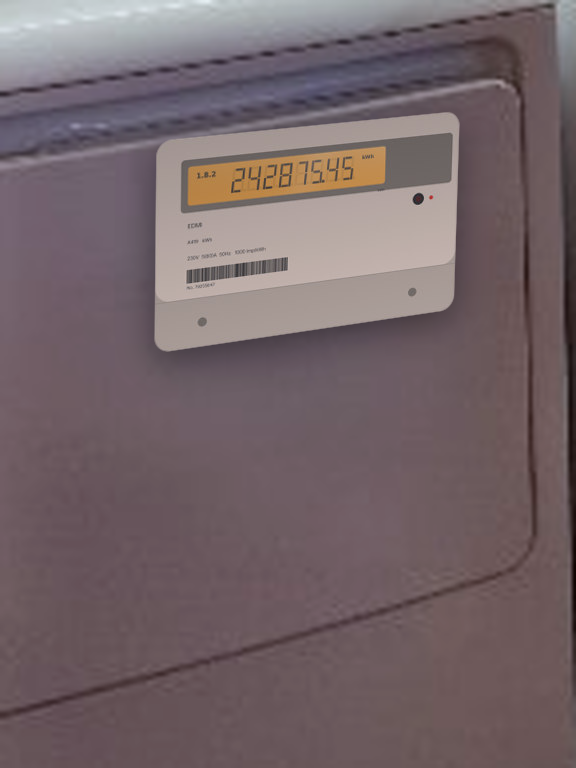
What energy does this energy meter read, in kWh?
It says 242875.45 kWh
